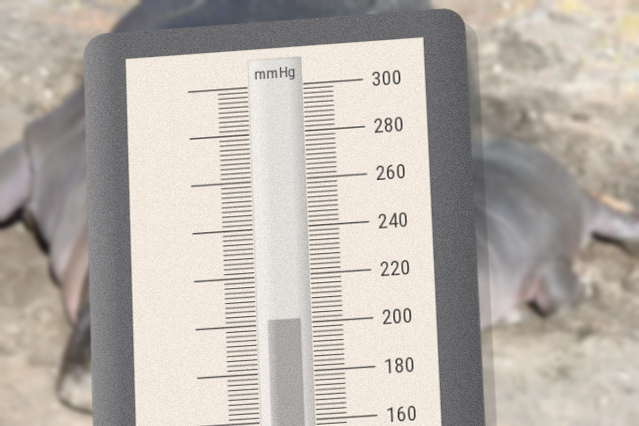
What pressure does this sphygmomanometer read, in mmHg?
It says 202 mmHg
